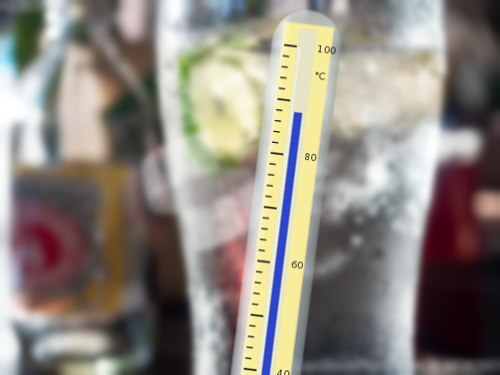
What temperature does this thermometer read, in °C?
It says 88 °C
